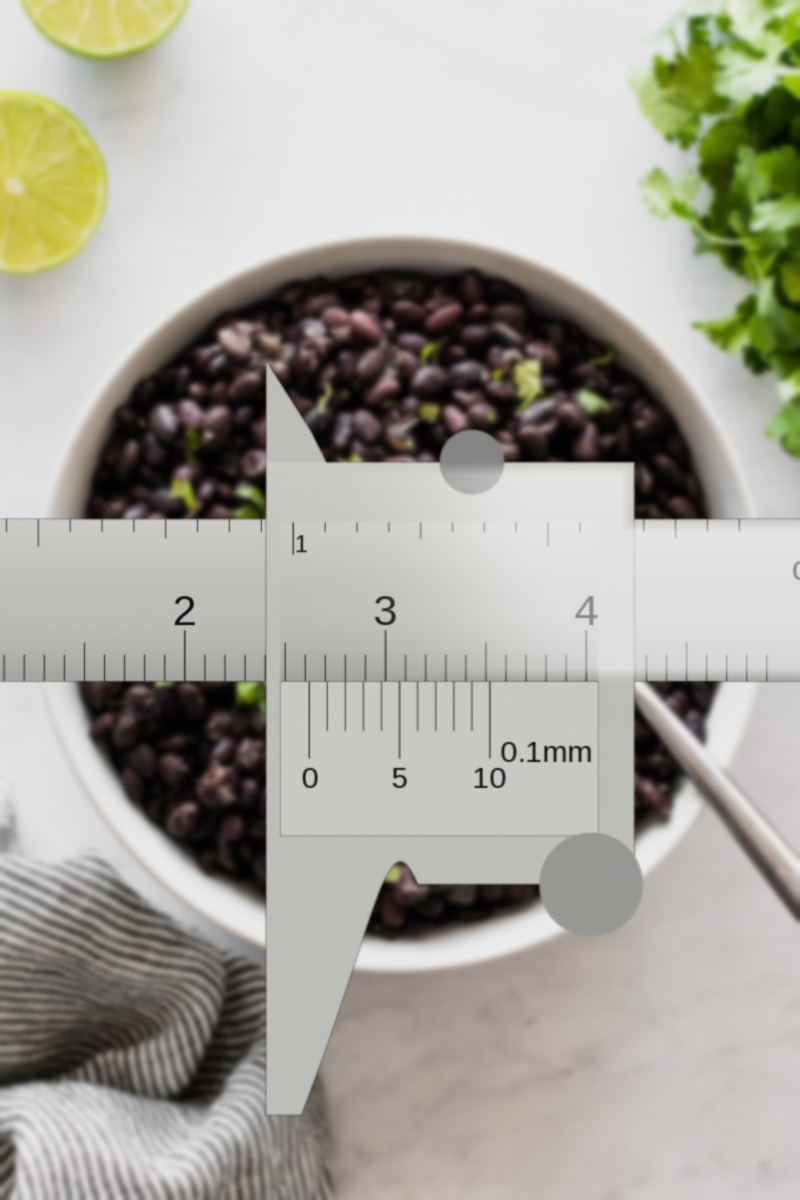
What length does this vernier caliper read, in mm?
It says 26.2 mm
